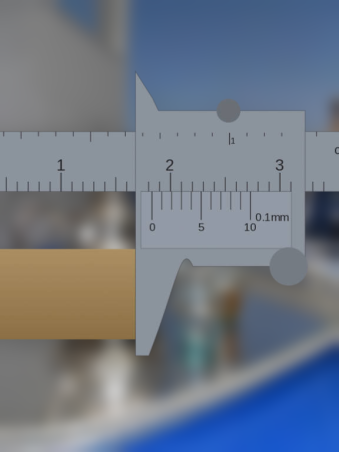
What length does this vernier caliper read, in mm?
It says 18.3 mm
